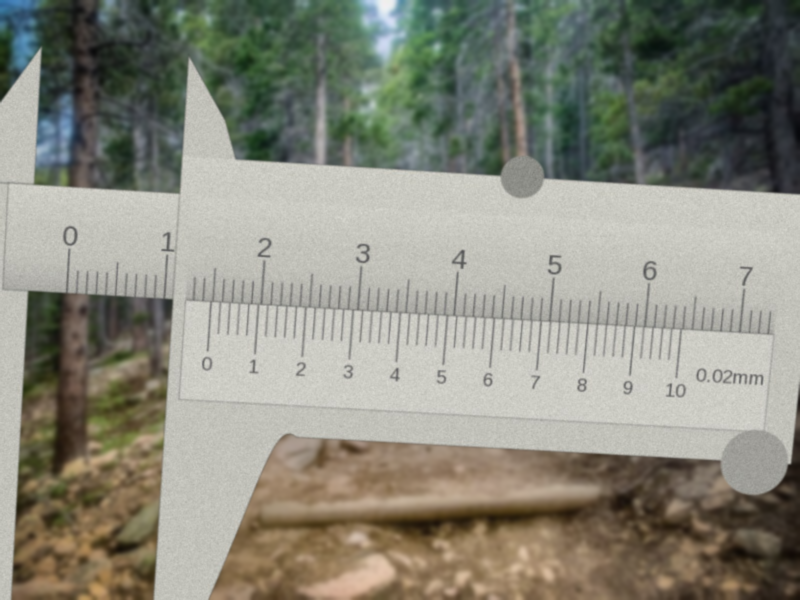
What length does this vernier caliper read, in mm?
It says 14.8 mm
